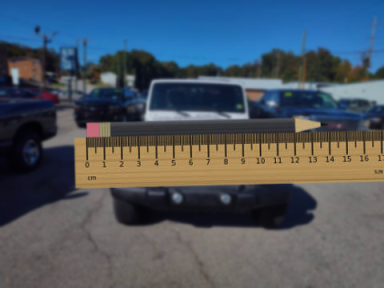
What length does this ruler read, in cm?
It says 14 cm
